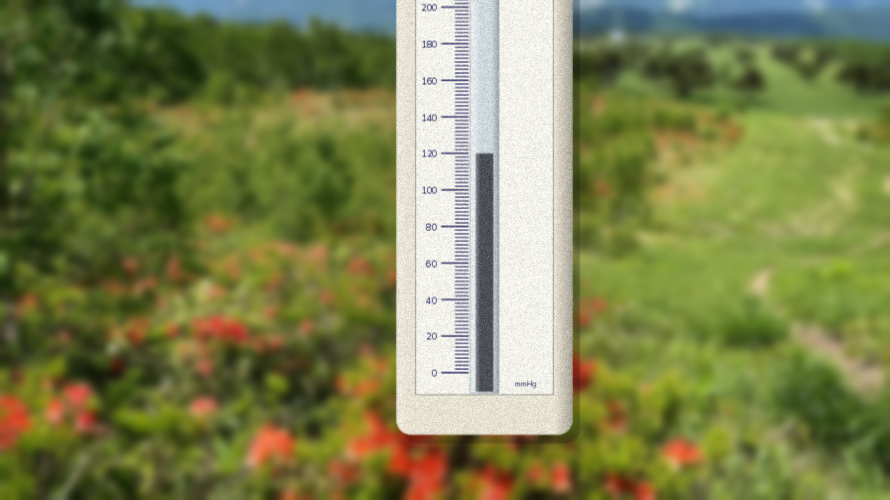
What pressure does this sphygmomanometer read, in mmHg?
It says 120 mmHg
